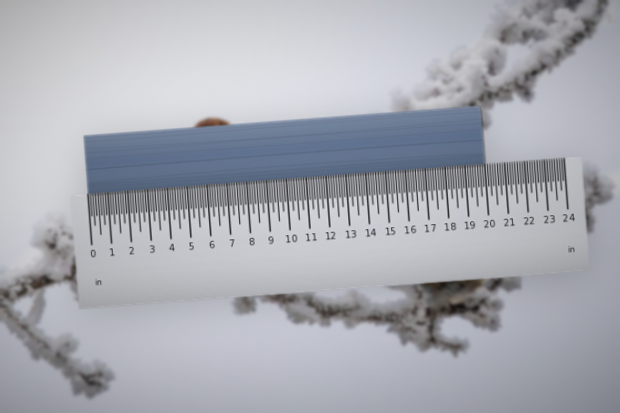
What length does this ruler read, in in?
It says 20 in
